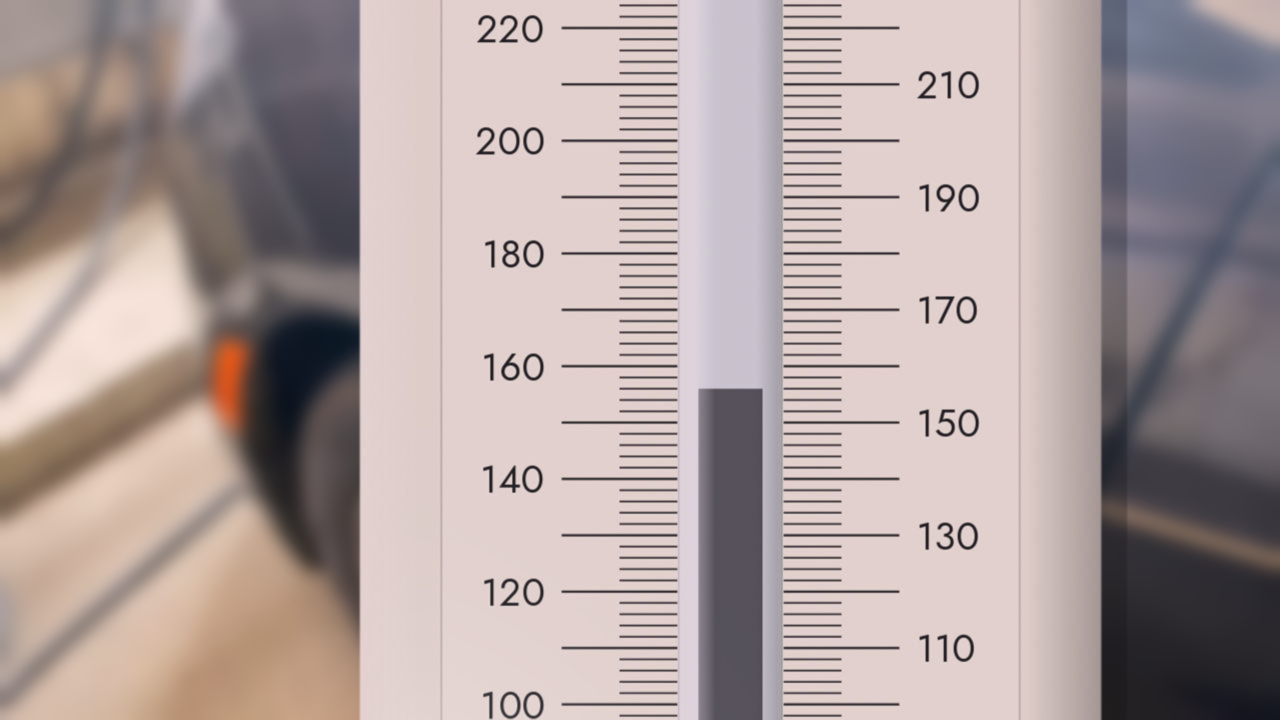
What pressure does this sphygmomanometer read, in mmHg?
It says 156 mmHg
